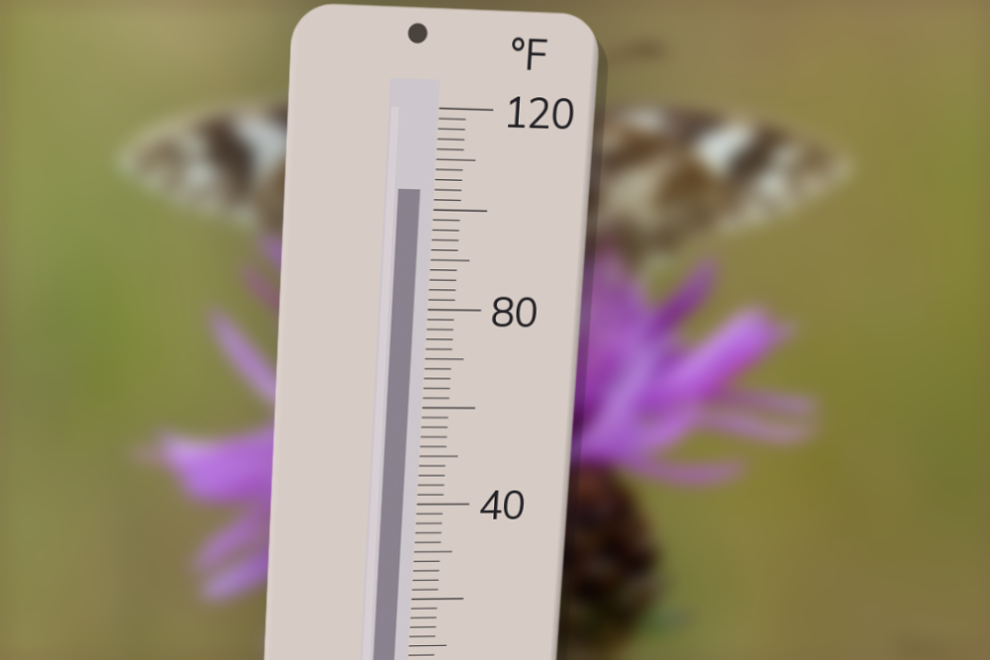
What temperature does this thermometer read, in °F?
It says 104 °F
